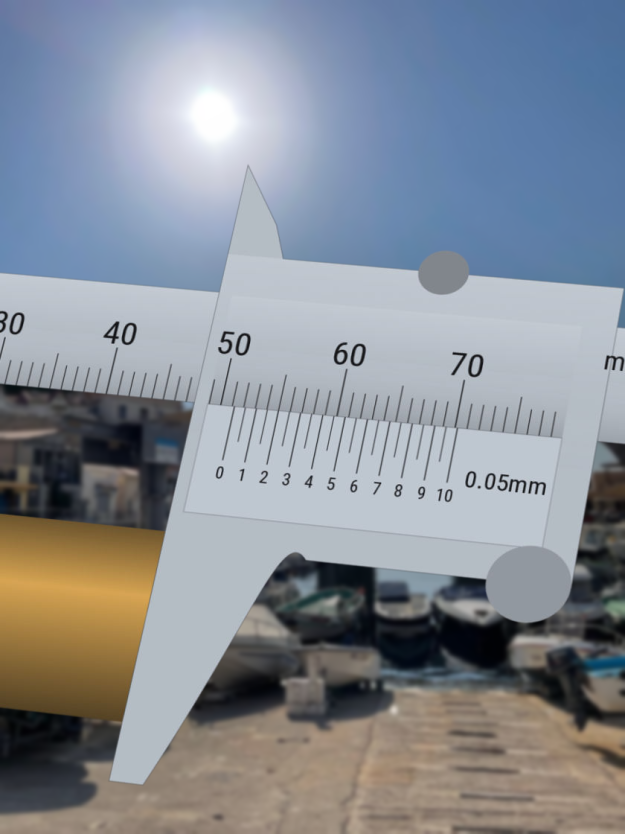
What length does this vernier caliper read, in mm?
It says 51.2 mm
